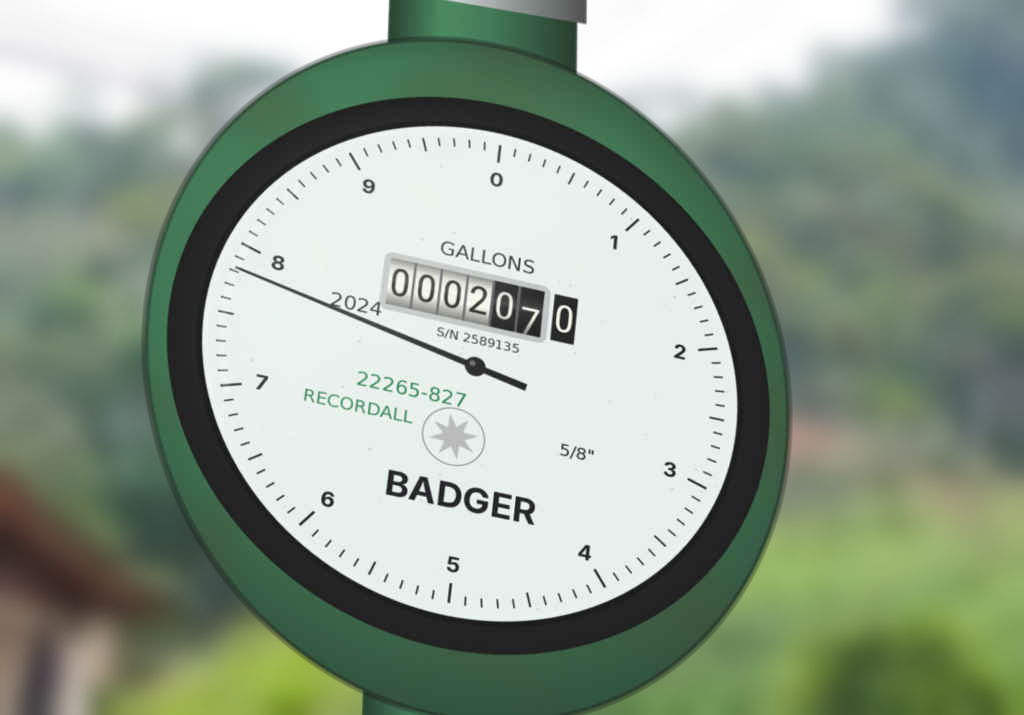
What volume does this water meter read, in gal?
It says 2067.8 gal
